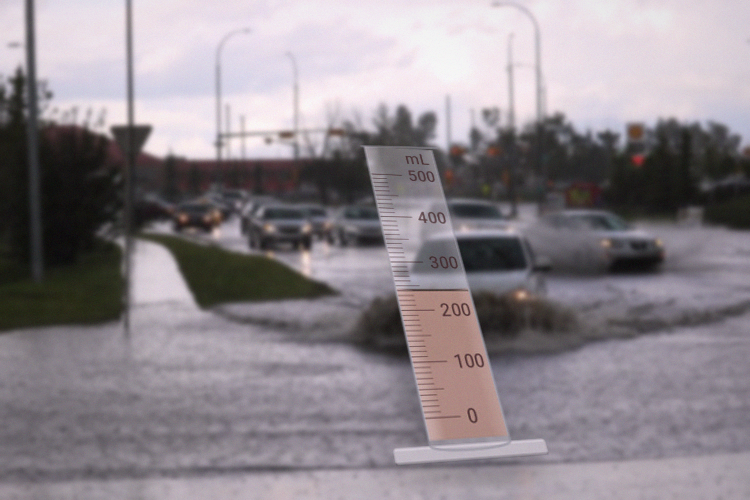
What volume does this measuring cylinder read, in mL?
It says 240 mL
